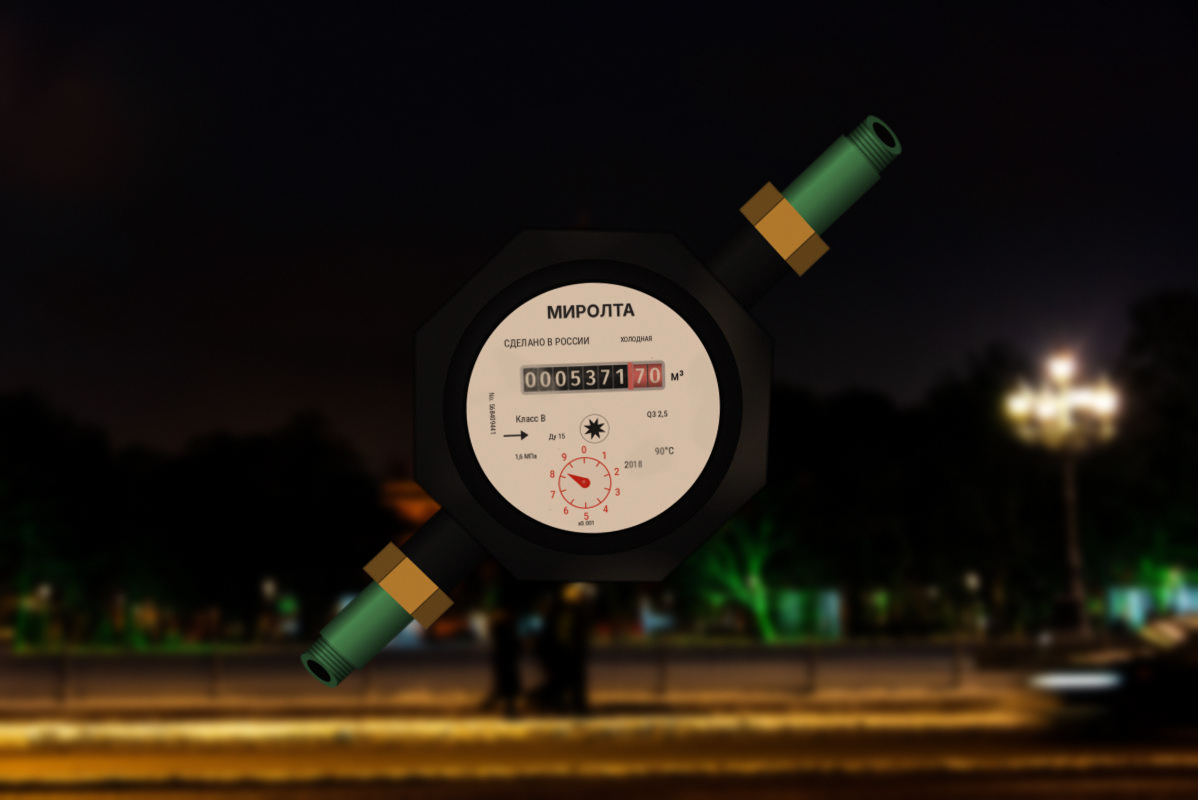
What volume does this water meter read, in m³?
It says 5371.708 m³
